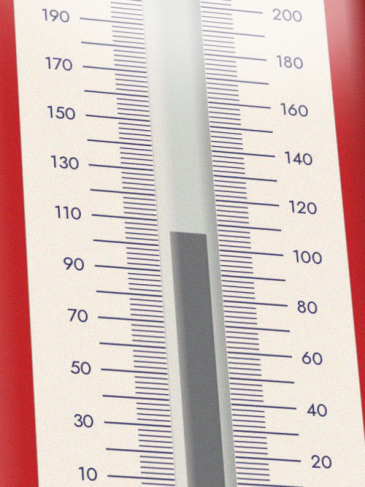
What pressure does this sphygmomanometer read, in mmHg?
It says 106 mmHg
